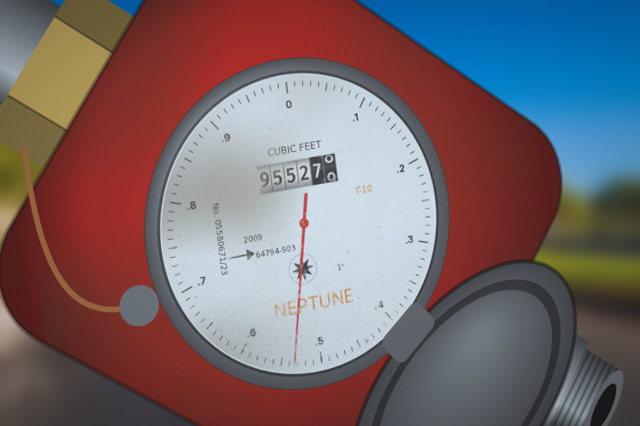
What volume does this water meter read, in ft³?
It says 955278.53 ft³
